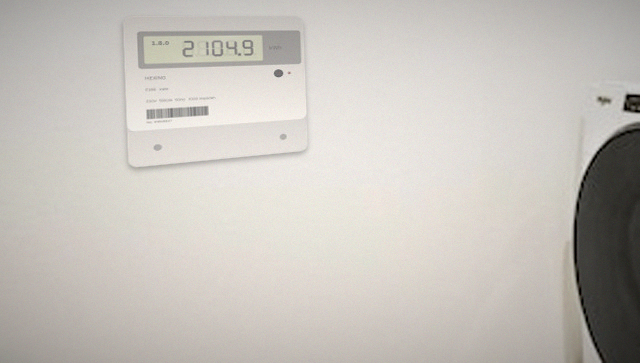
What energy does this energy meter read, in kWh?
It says 2104.9 kWh
